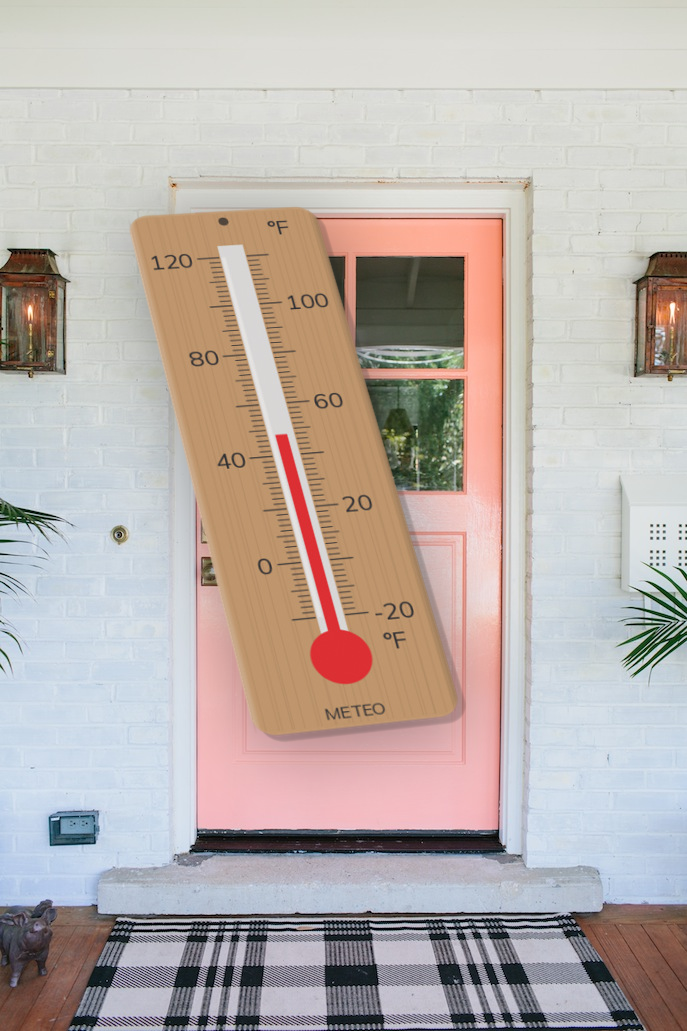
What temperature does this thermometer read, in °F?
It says 48 °F
